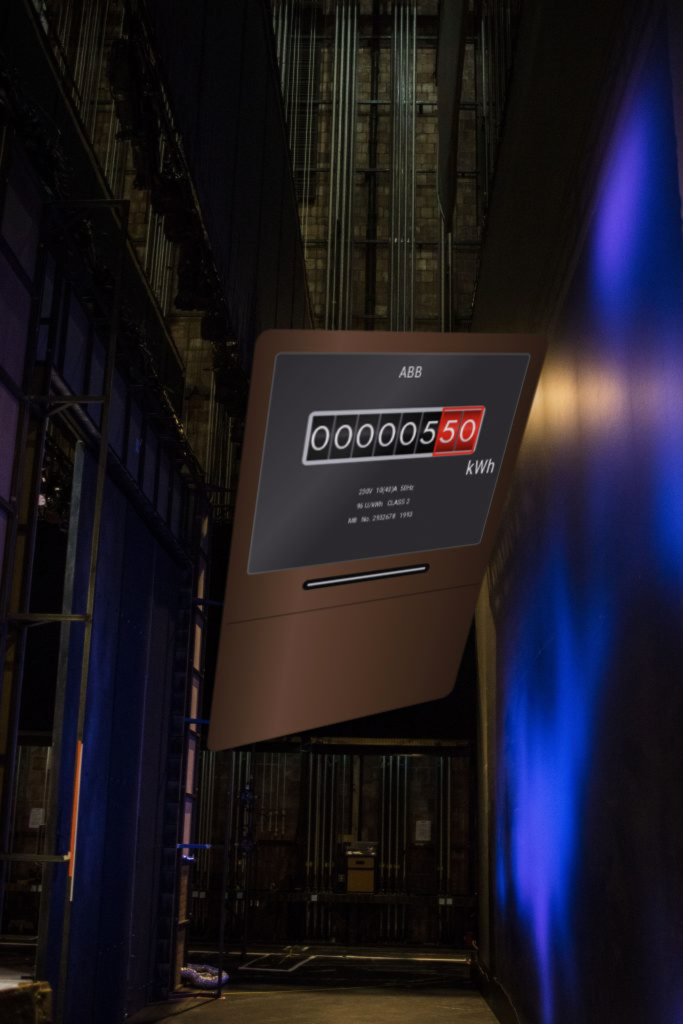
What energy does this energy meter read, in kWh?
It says 5.50 kWh
